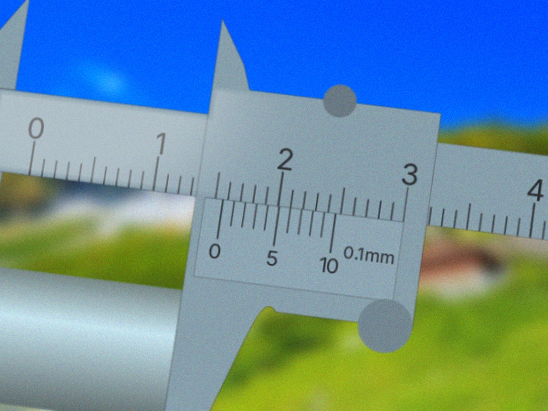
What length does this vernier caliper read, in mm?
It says 15.6 mm
